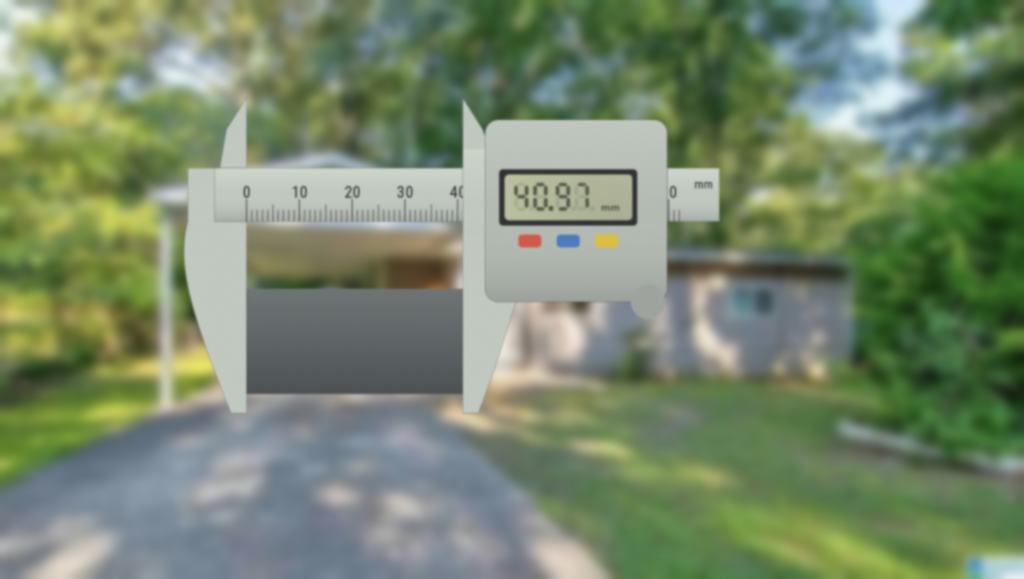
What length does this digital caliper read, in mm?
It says 40.97 mm
